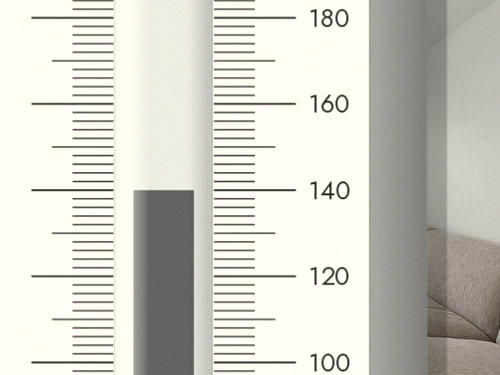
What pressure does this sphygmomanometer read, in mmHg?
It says 140 mmHg
